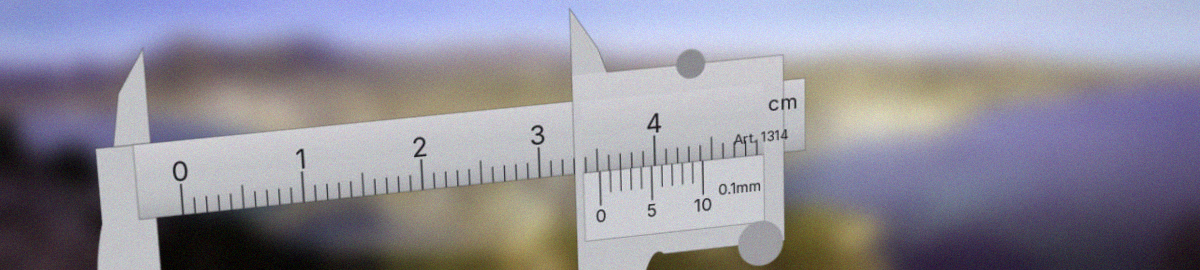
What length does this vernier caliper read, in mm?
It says 35.2 mm
